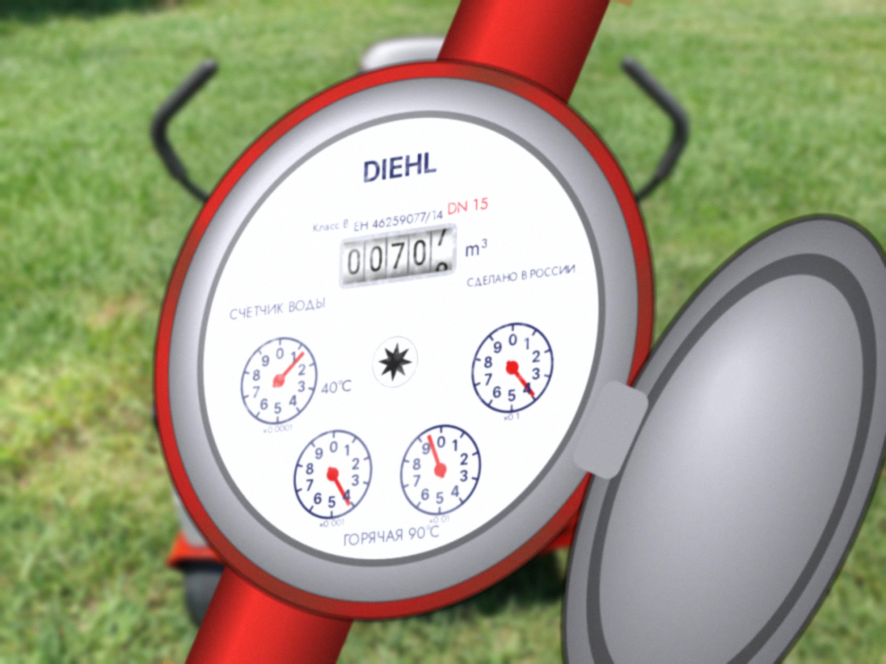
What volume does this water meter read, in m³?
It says 707.3941 m³
